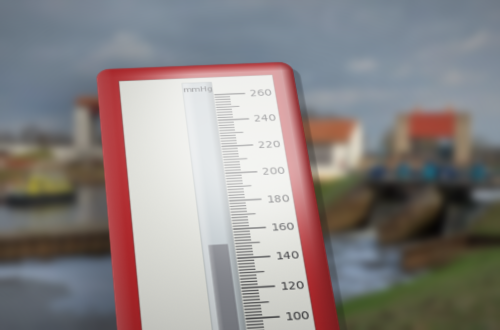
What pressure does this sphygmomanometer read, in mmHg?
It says 150 mmHg
